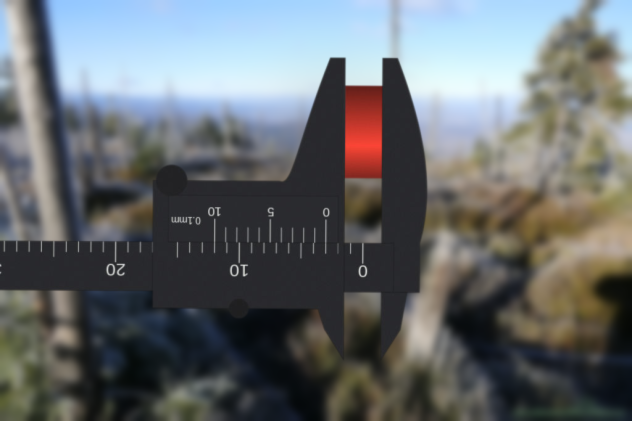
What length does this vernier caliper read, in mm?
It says 3.0 mm
